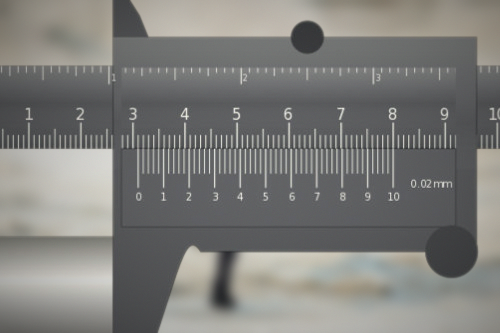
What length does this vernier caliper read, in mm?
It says 31.0 mm
